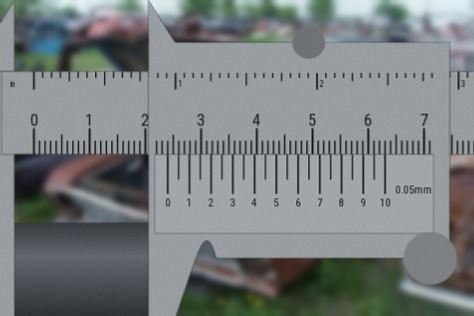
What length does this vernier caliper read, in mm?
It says 24.0 mm
